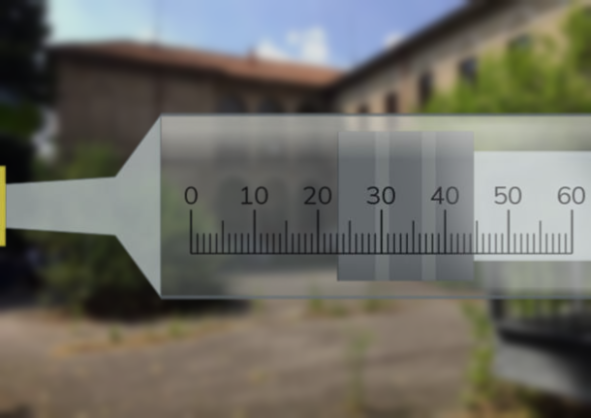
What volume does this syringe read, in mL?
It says 23 mL
